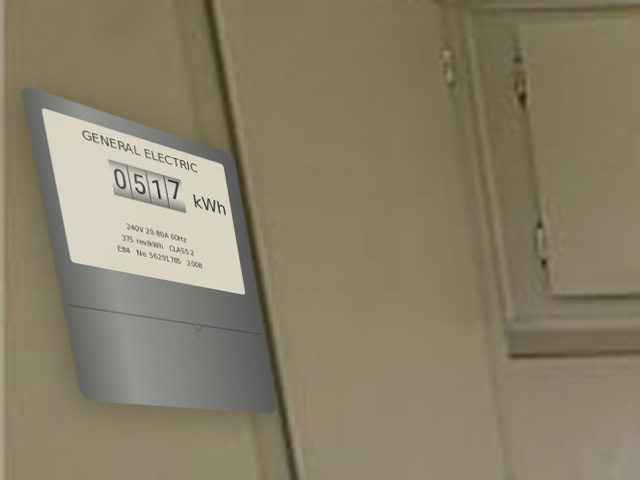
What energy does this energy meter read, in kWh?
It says 517 kWh
